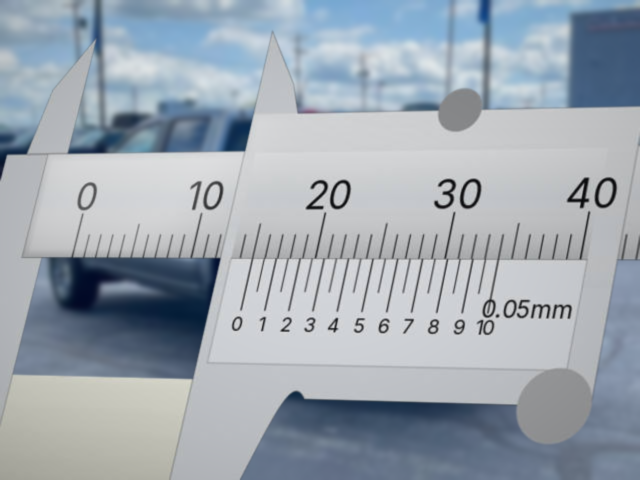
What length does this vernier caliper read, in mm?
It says 15.0 mm
